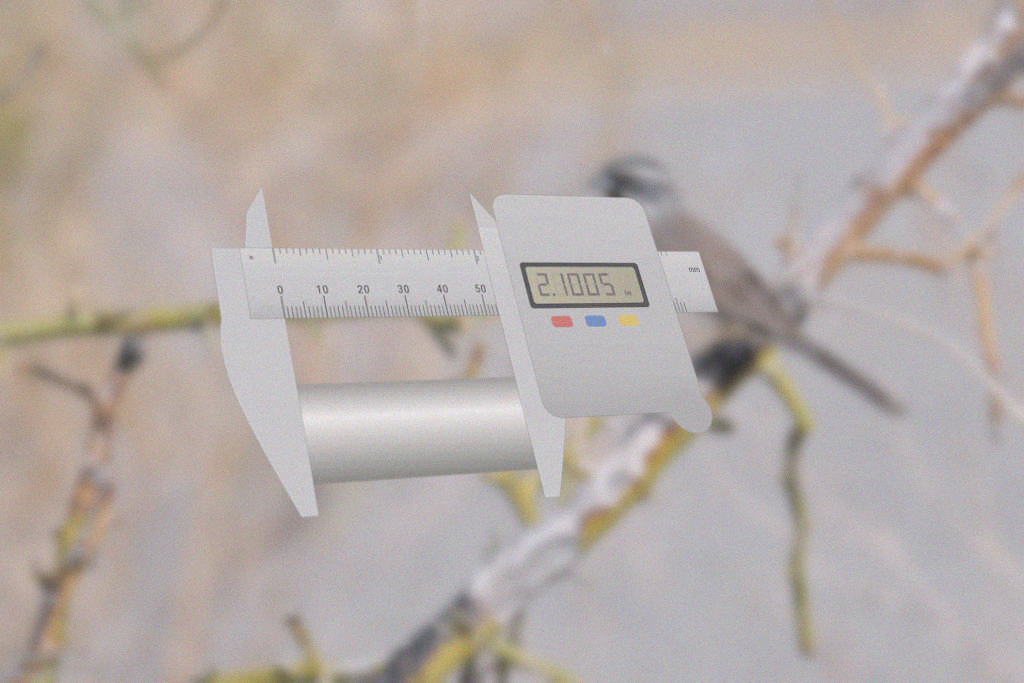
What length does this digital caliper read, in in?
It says 2.1005 in
